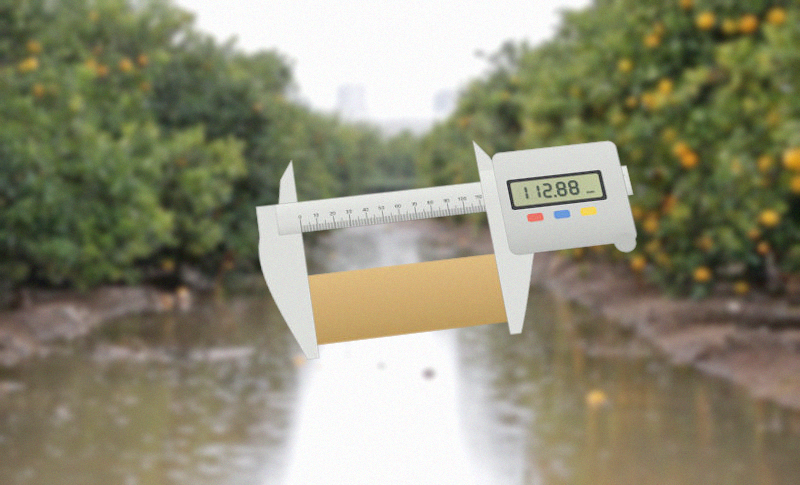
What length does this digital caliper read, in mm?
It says 112.88 mm
